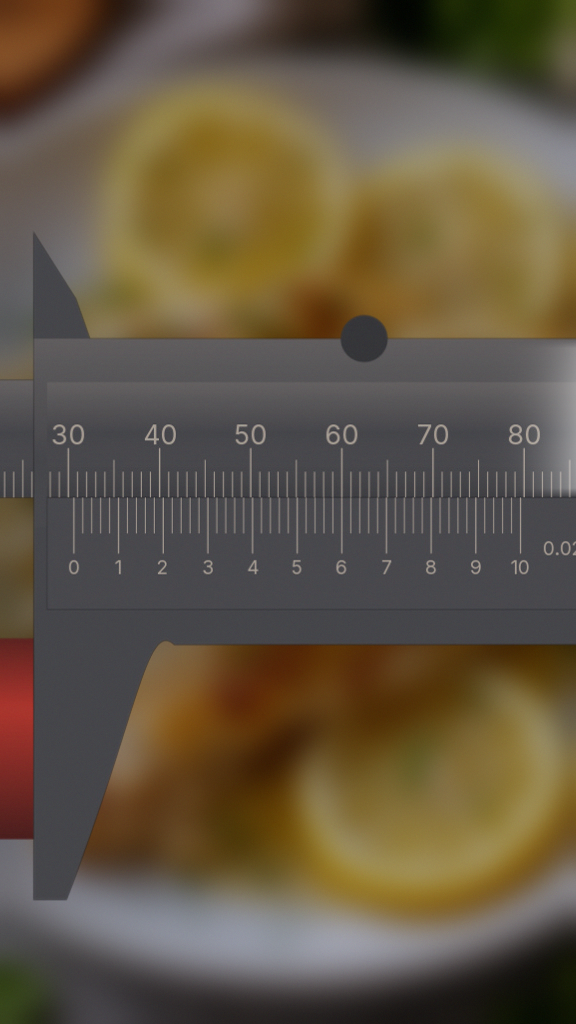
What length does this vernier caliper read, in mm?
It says 30.6 mm
